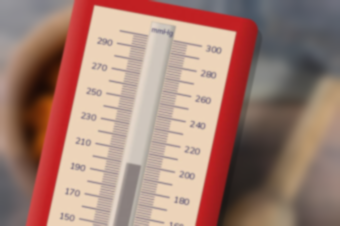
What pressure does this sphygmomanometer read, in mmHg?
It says 200 mmHg
